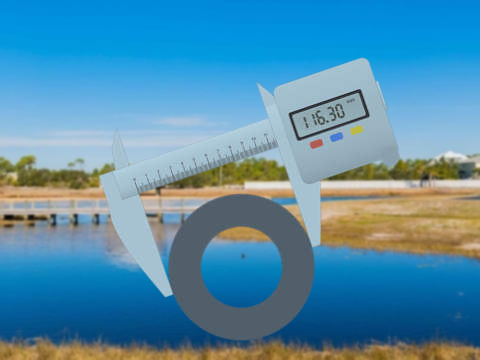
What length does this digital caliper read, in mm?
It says 116.30 mm
